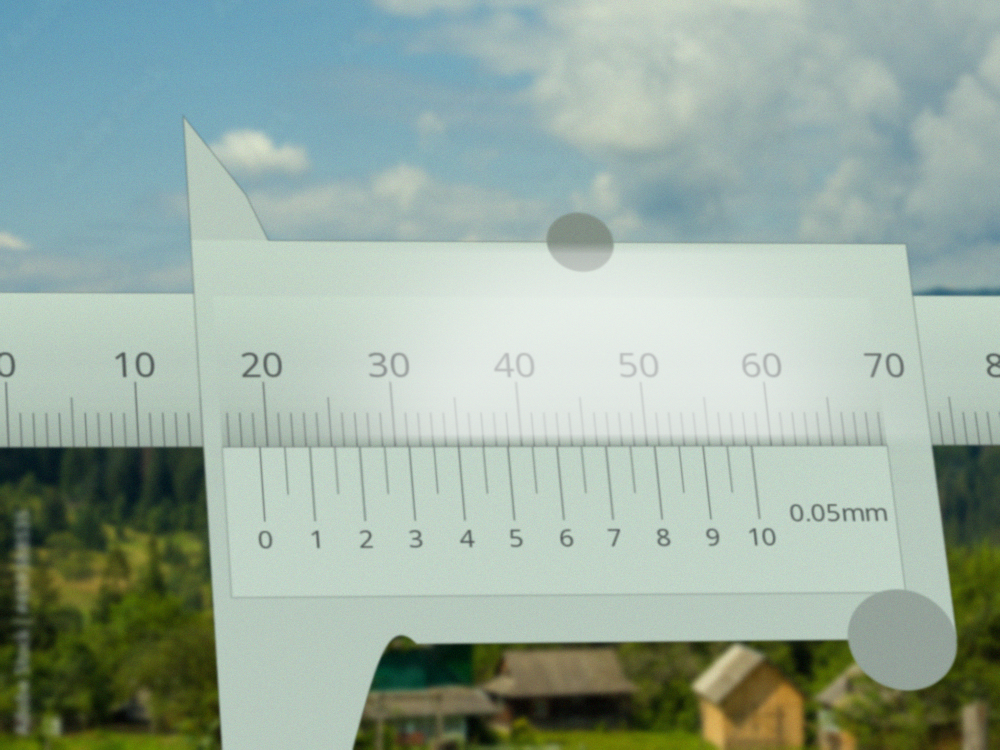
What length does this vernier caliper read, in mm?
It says 19.4 mm
